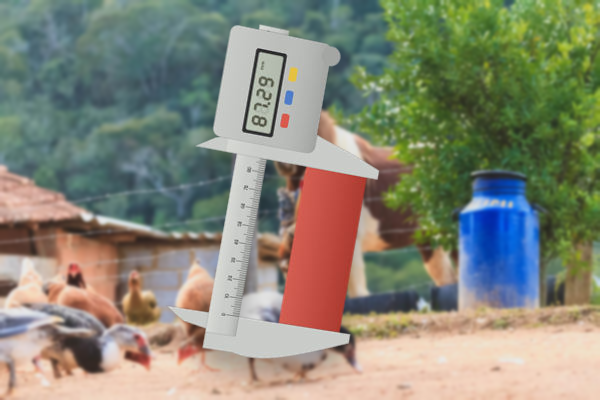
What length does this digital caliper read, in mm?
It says 87.29 mm
